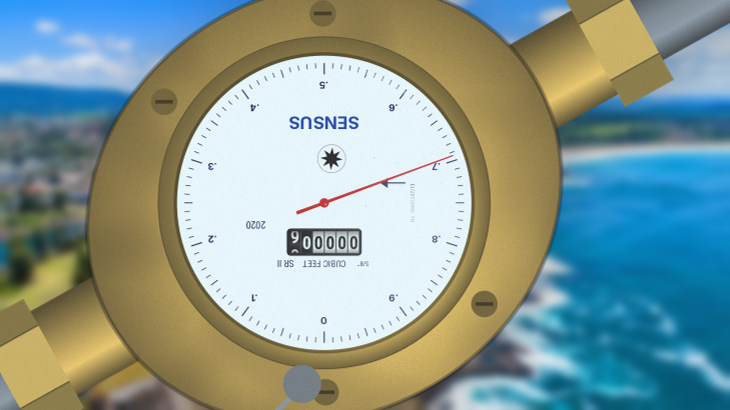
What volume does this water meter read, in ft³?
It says 5.69 ft³
